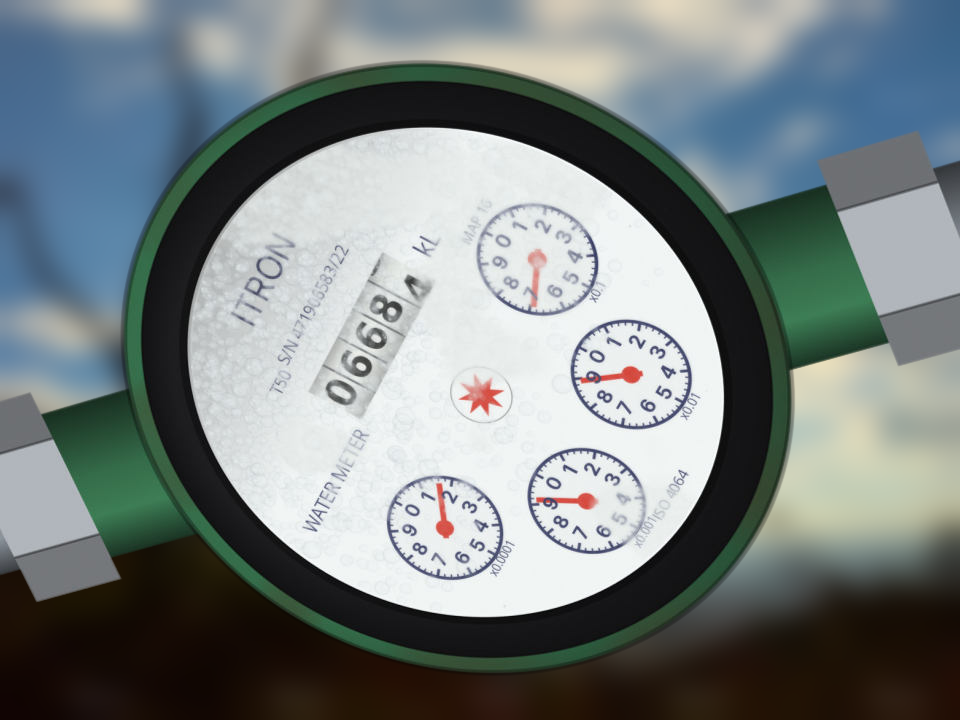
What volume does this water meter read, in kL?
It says 6683.6891 kL
